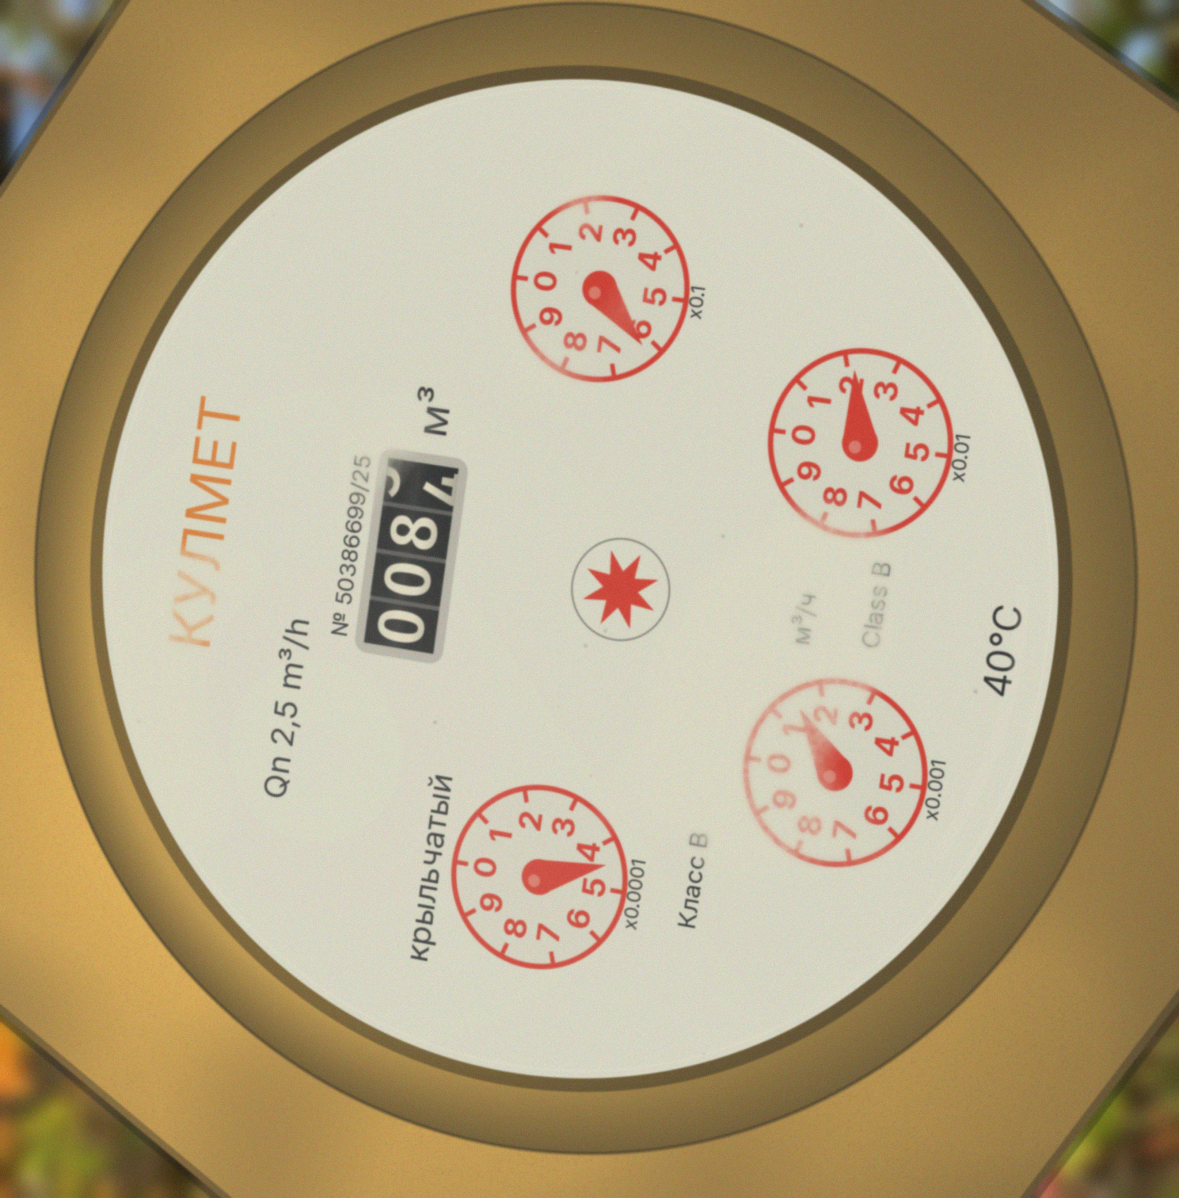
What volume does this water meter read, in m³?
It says 83.6214 m³
